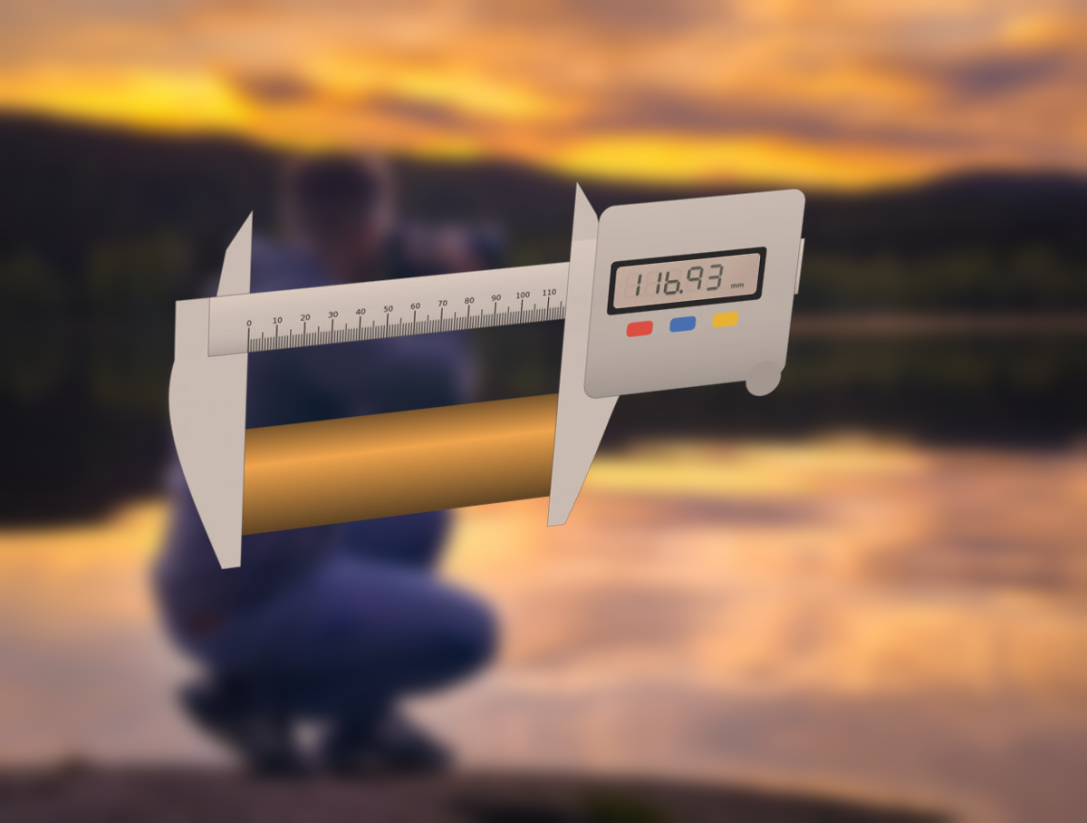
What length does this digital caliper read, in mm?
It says 116.93 mm
